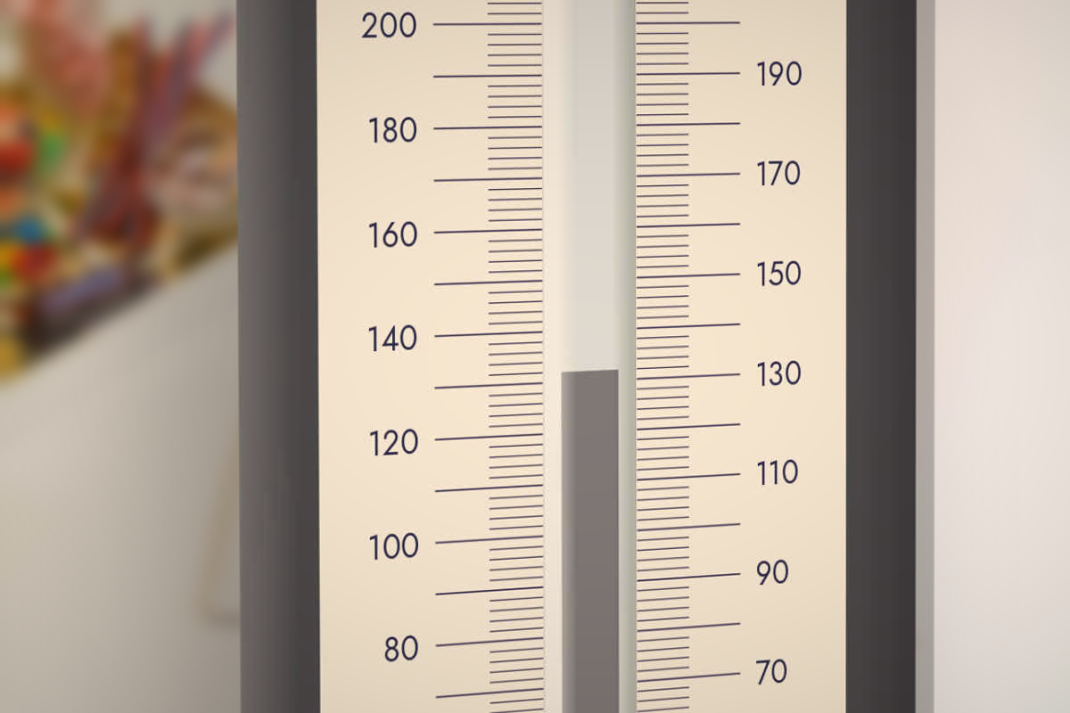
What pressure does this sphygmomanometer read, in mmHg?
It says 132 mmHg
